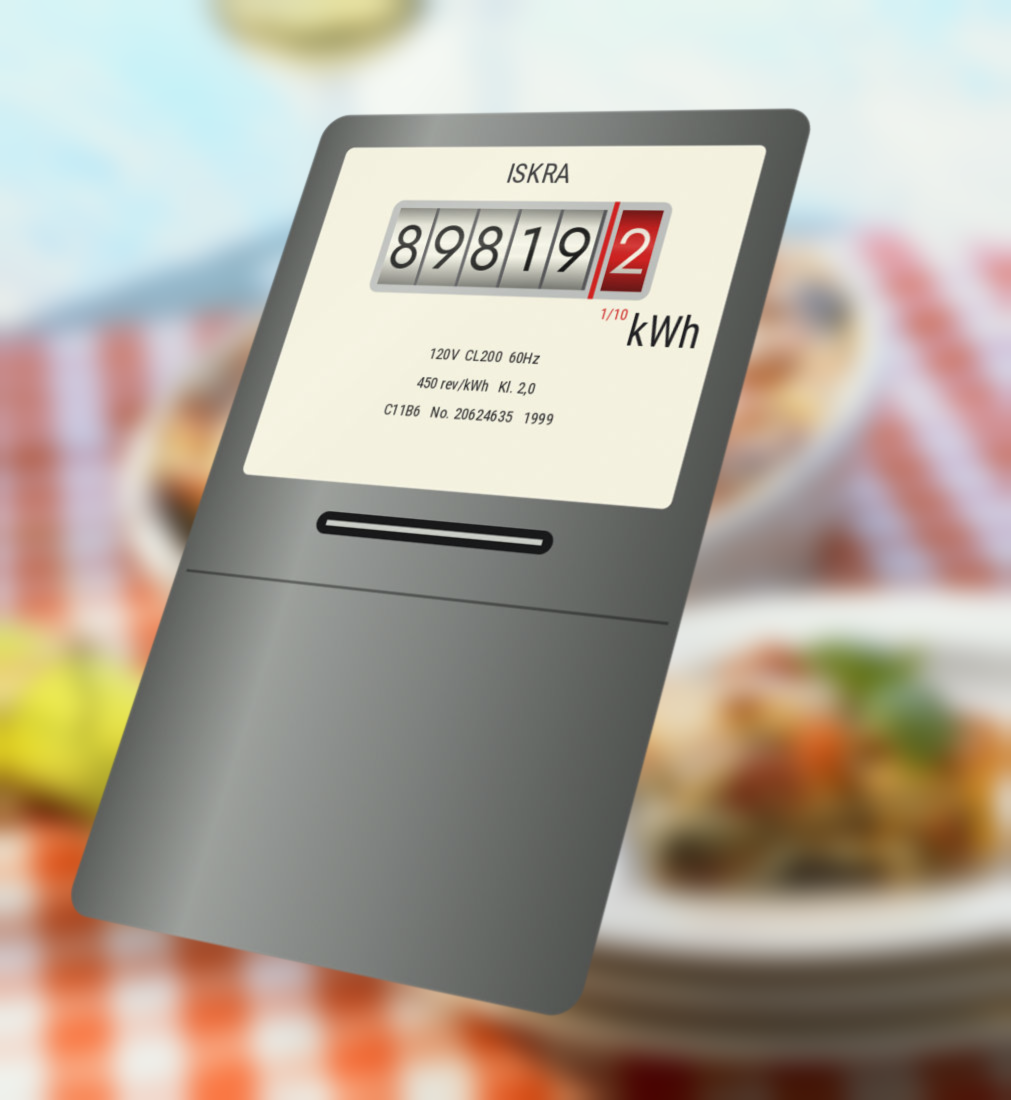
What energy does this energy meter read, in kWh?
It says 89819.2 kWh
